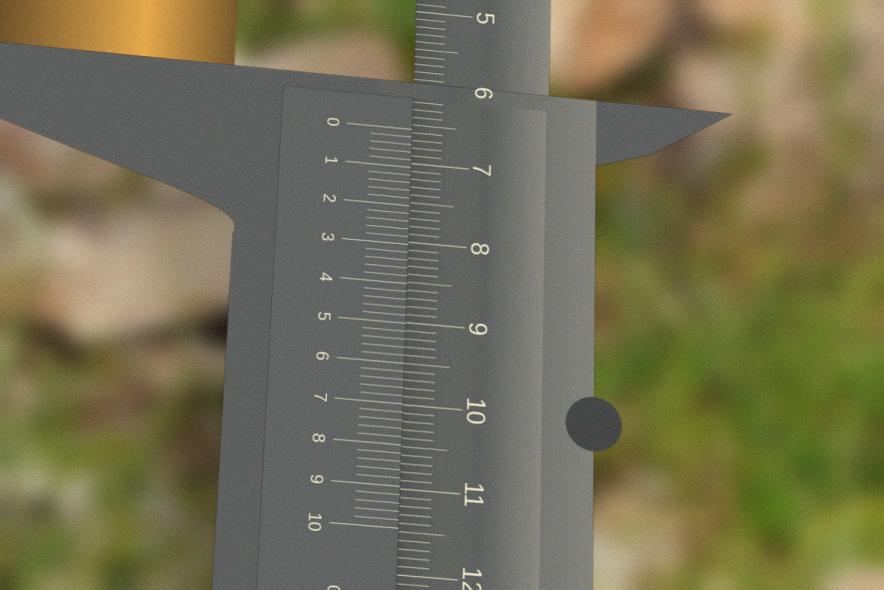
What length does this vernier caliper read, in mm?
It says 65.6 mm
